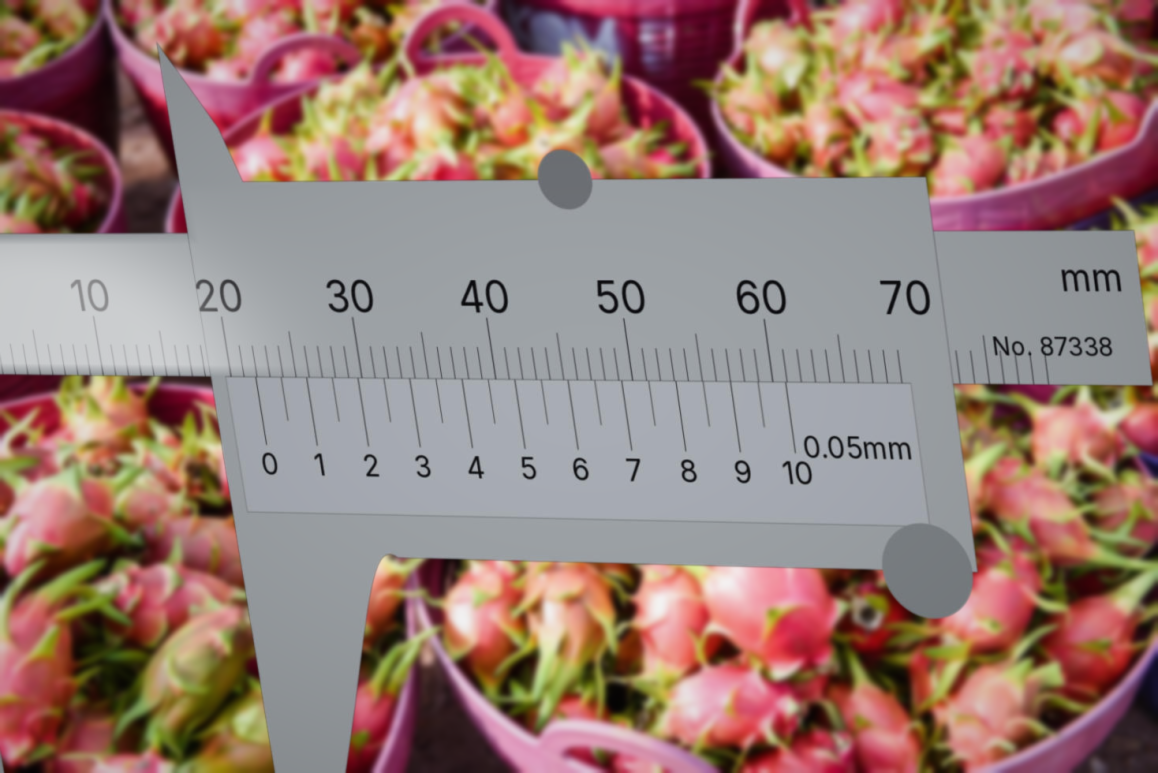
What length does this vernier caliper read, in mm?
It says 21.9 mm
